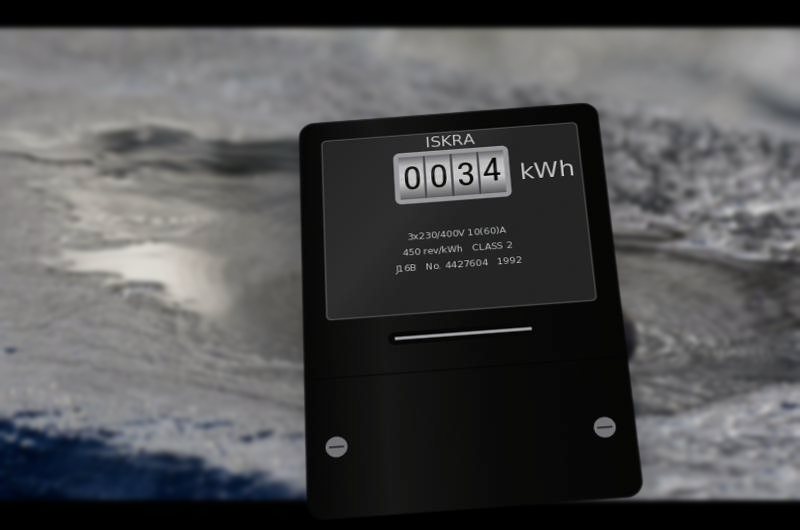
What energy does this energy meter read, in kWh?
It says 34 kWh
